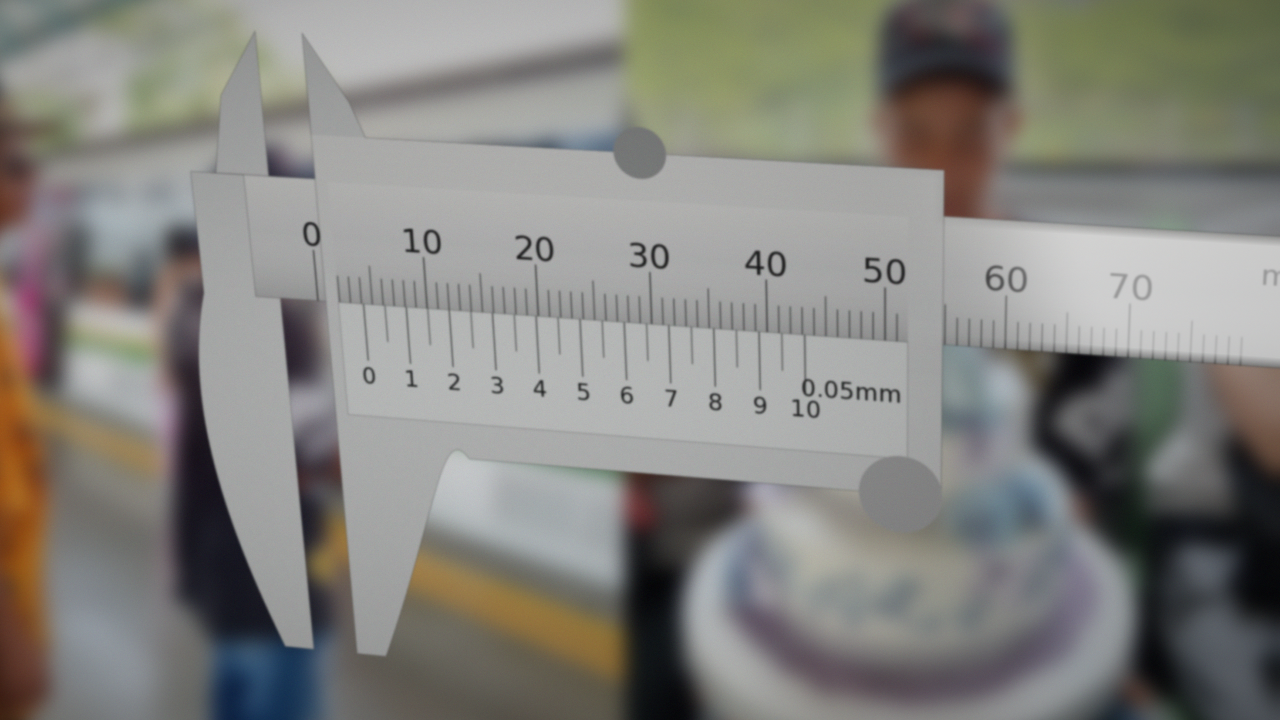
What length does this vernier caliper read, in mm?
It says 4.2 mm
